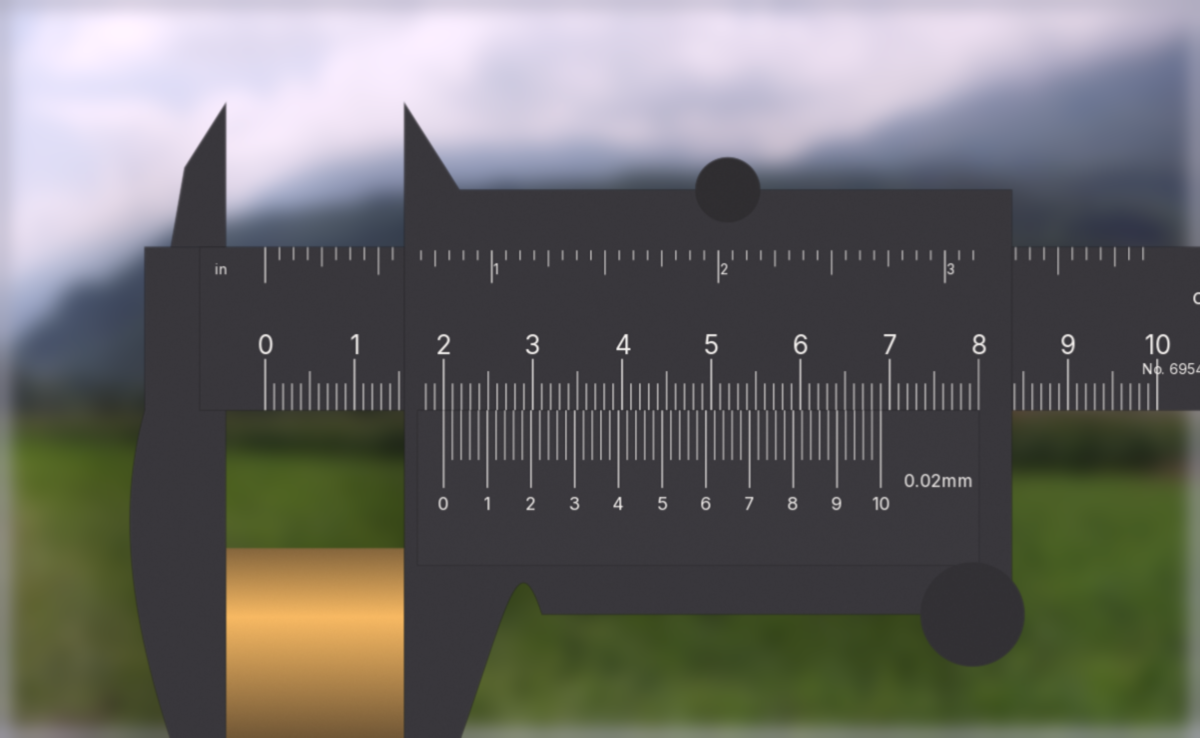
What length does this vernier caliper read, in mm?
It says 20.0 mm
